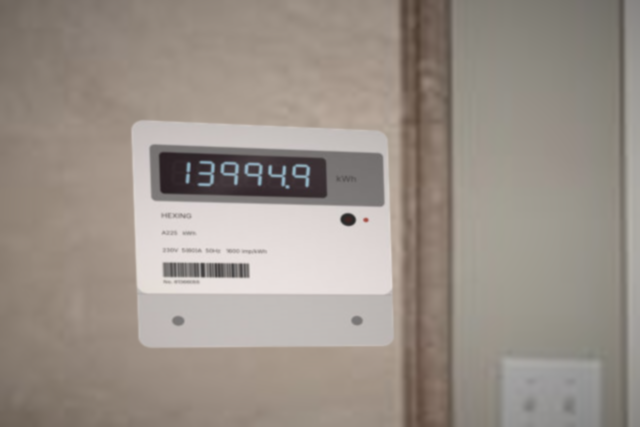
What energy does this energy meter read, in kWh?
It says 13994.9 kWh
